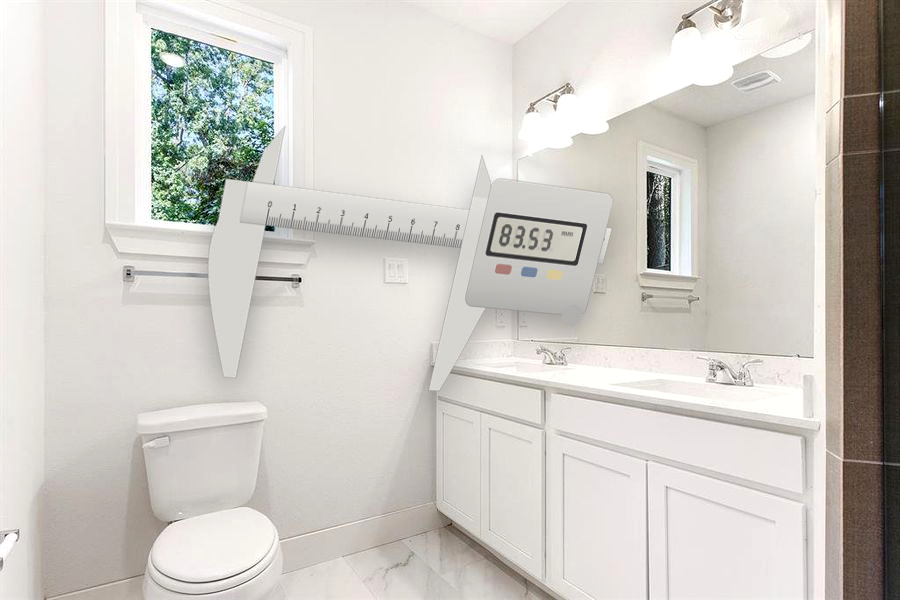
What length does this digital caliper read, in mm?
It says 83.53 mm
